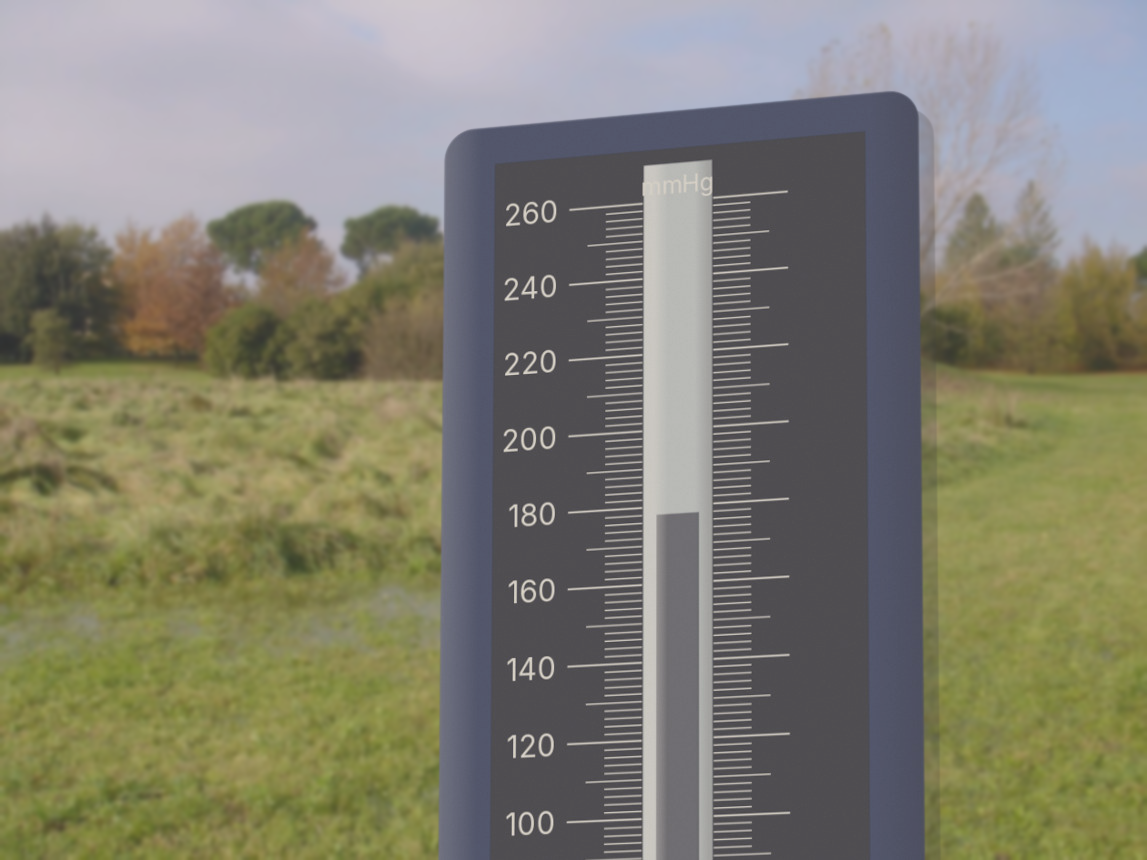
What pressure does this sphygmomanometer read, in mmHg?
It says 178 mmHg
